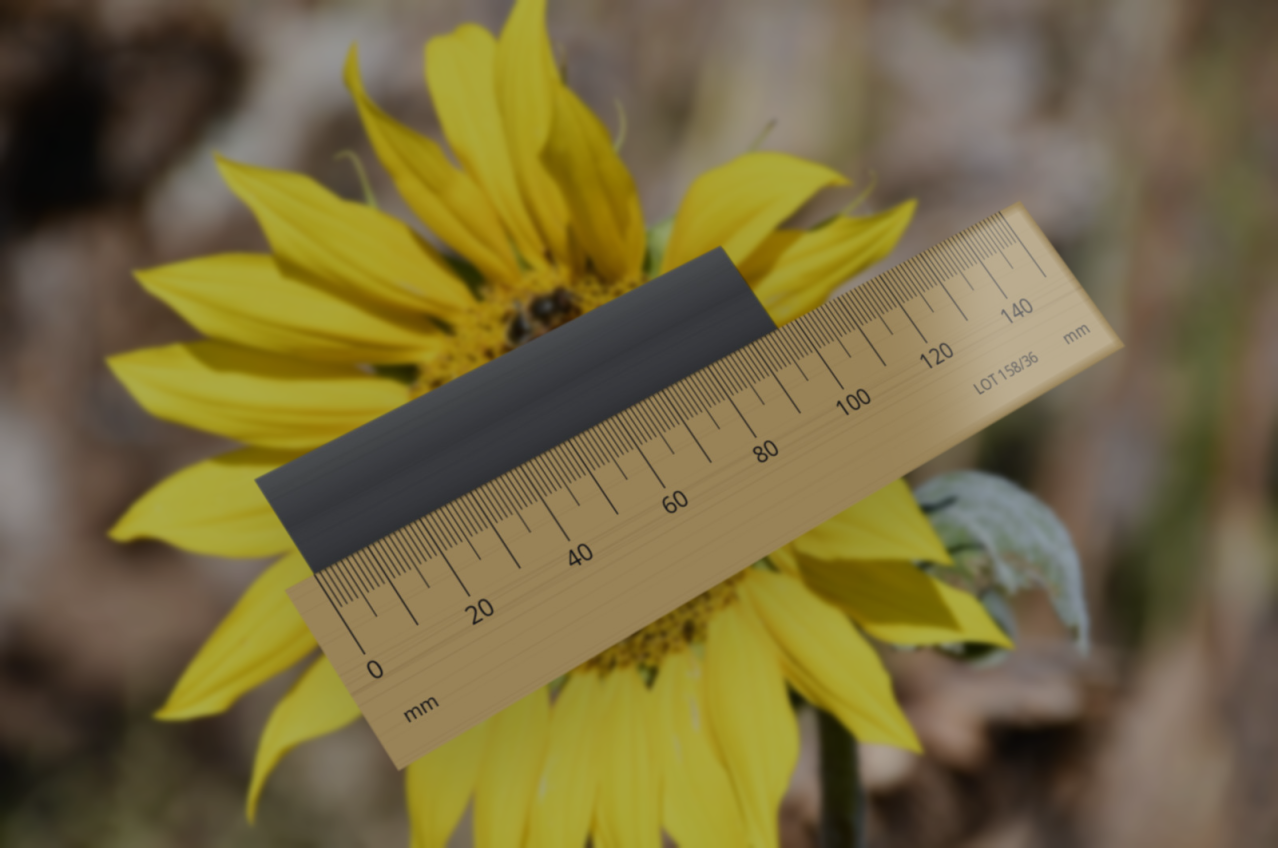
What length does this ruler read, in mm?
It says 96 mm
